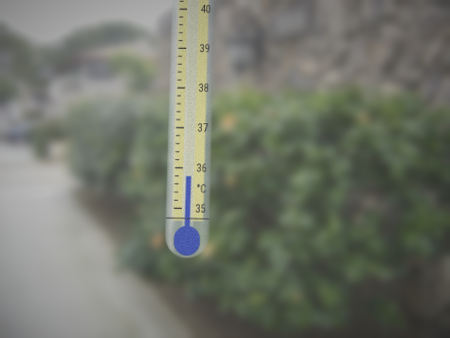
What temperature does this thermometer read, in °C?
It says 35.8 °C
